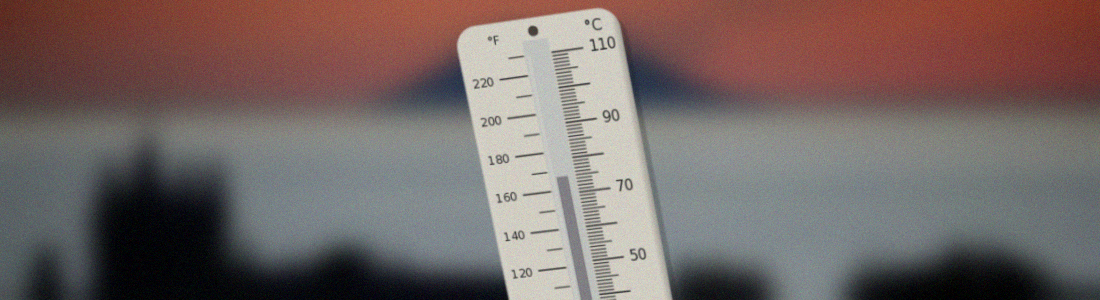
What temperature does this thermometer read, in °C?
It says 75 °C
